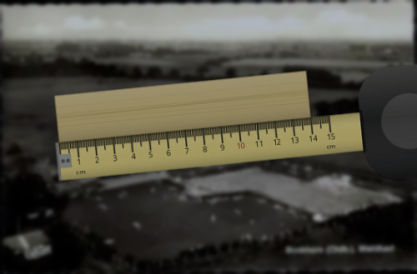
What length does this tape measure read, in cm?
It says 14 cm
